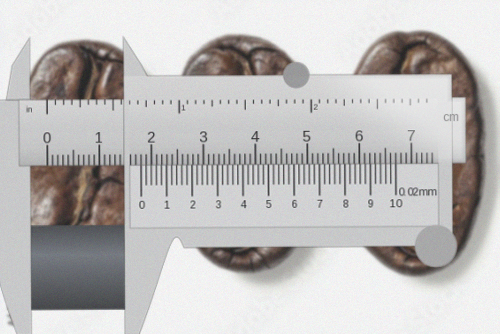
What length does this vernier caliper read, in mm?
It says 18.0 mm
